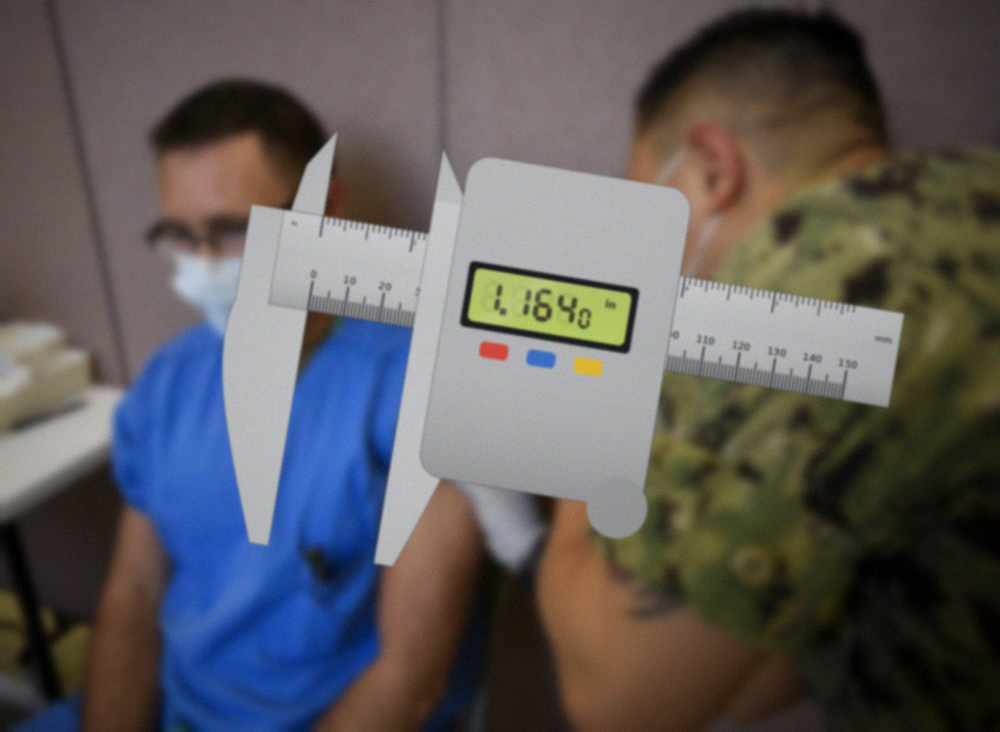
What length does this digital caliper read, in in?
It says 1.1640 in
